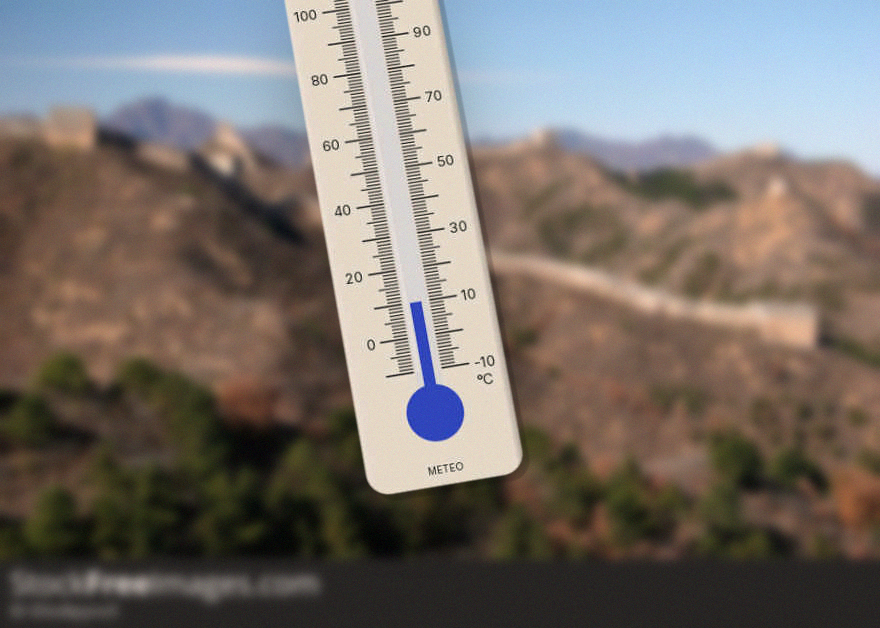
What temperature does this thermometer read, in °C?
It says 10 °C
